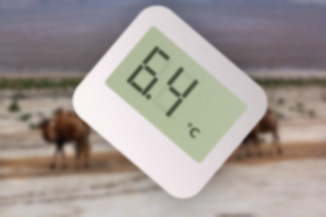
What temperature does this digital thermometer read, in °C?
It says 6.4 °C
